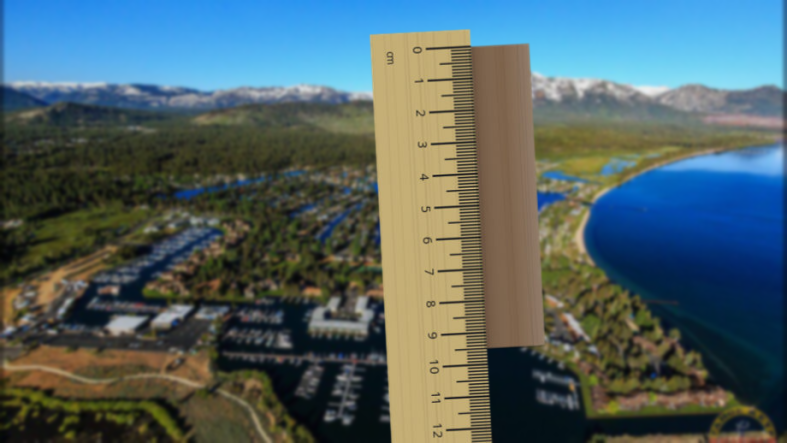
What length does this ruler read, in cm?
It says 9.5 cm
